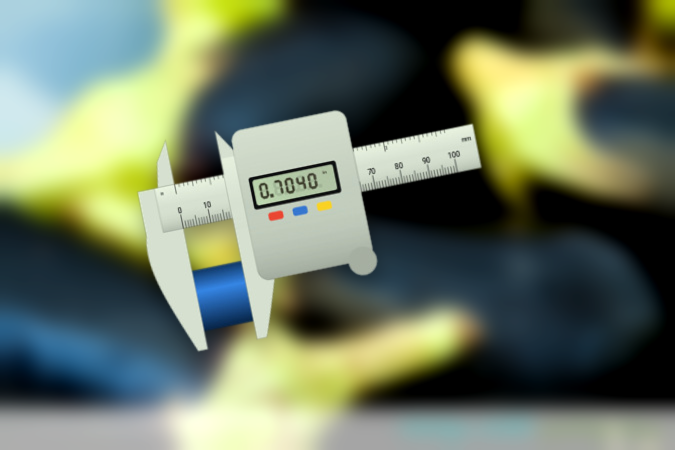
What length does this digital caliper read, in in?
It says 0.7040 in
